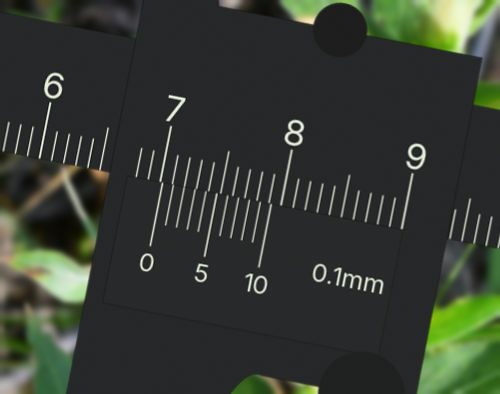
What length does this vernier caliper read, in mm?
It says 70.2 mm
